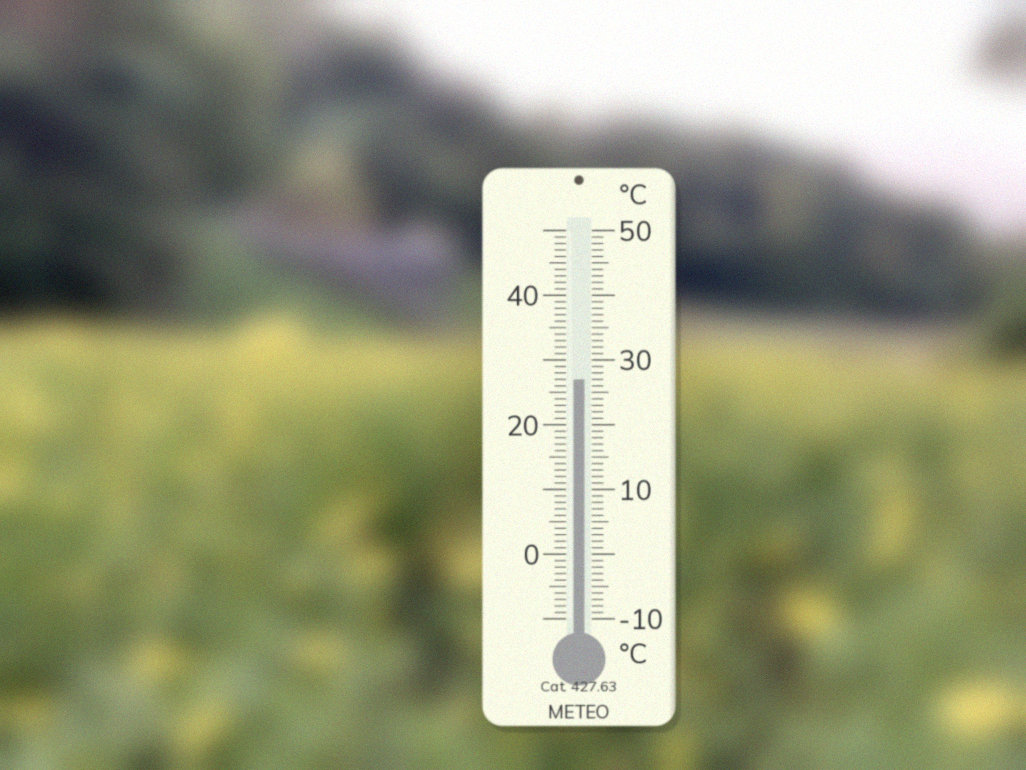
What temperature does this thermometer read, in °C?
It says 27 °C
